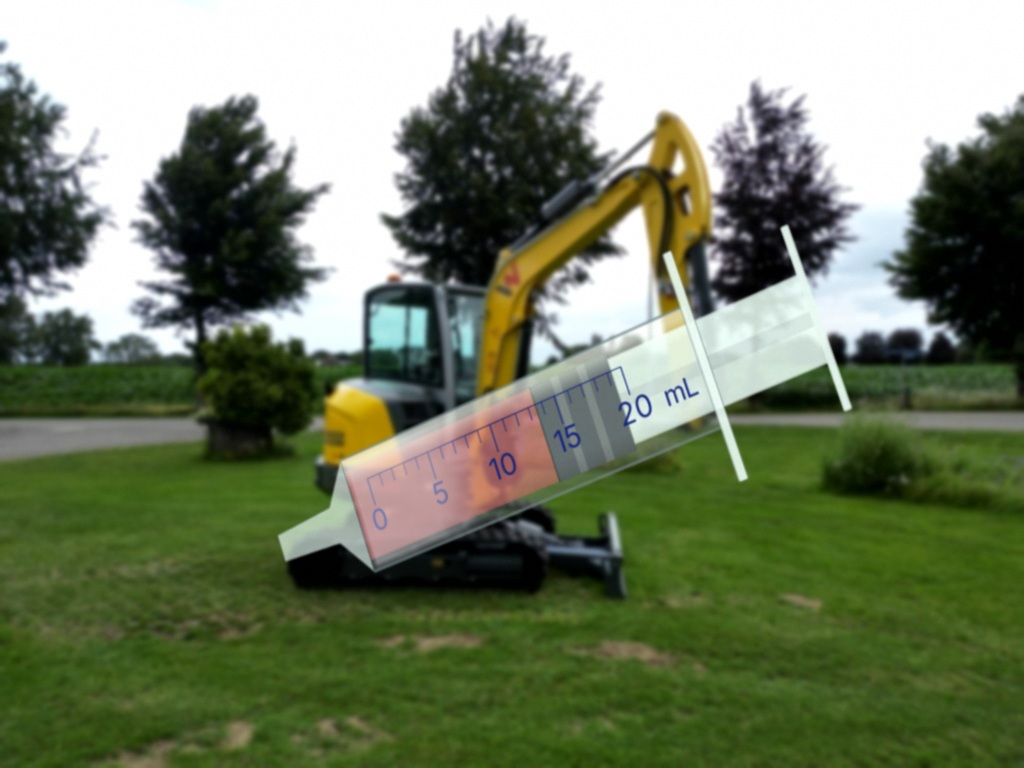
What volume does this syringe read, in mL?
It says 13.5 mL
